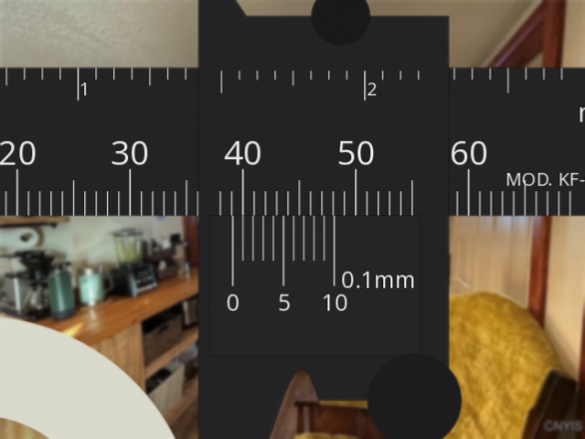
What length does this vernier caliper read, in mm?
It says 39.1 mm
